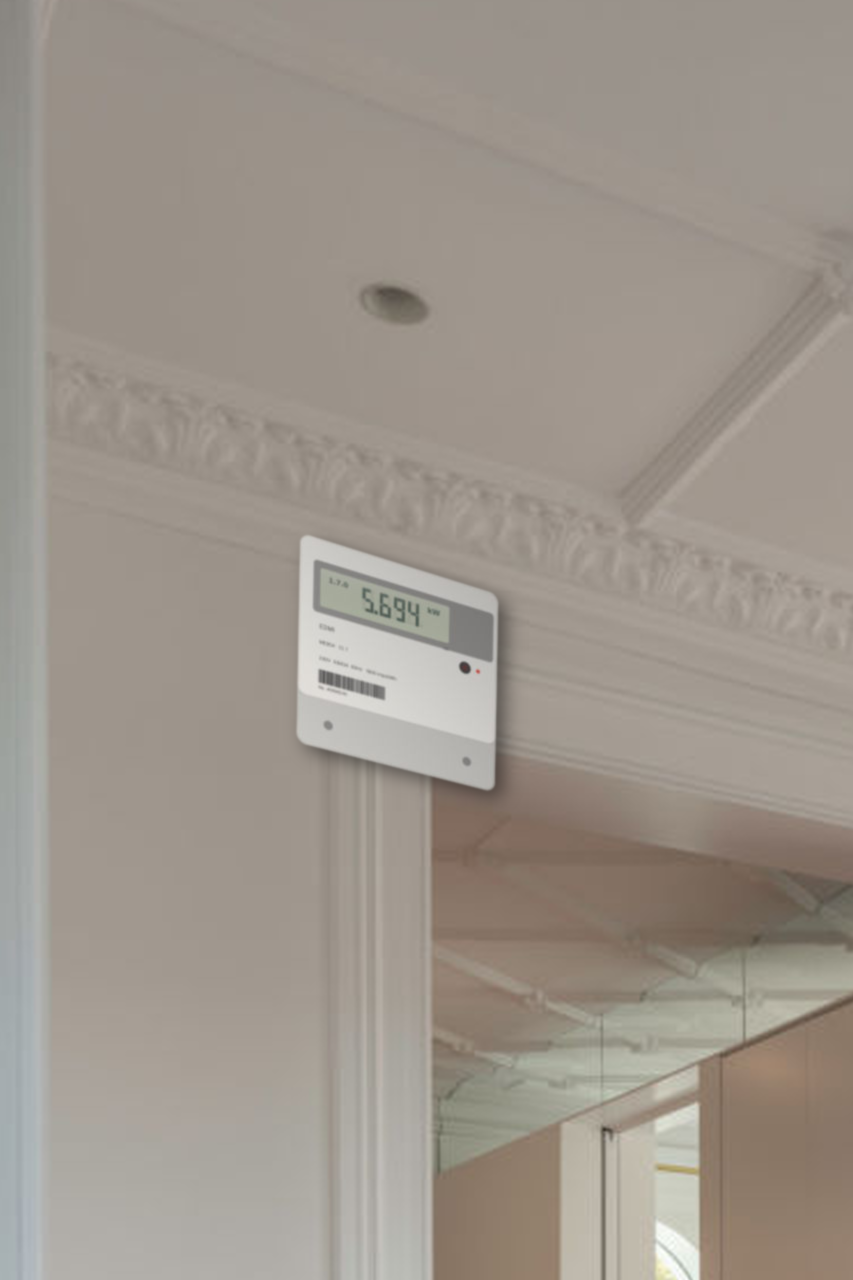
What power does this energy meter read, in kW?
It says 5.694 kW
